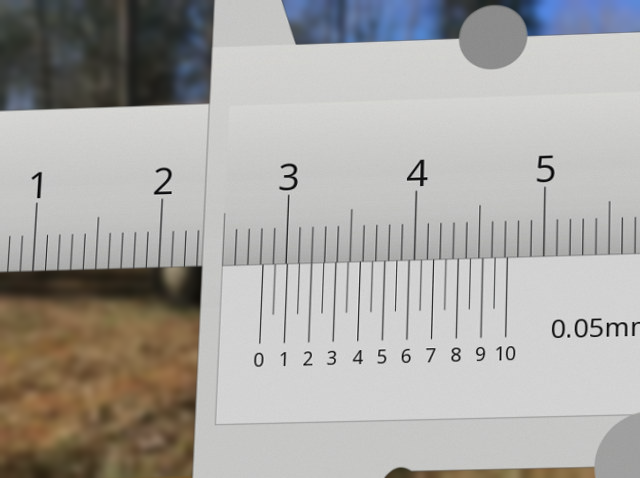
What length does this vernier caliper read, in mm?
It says 28.2 mm
